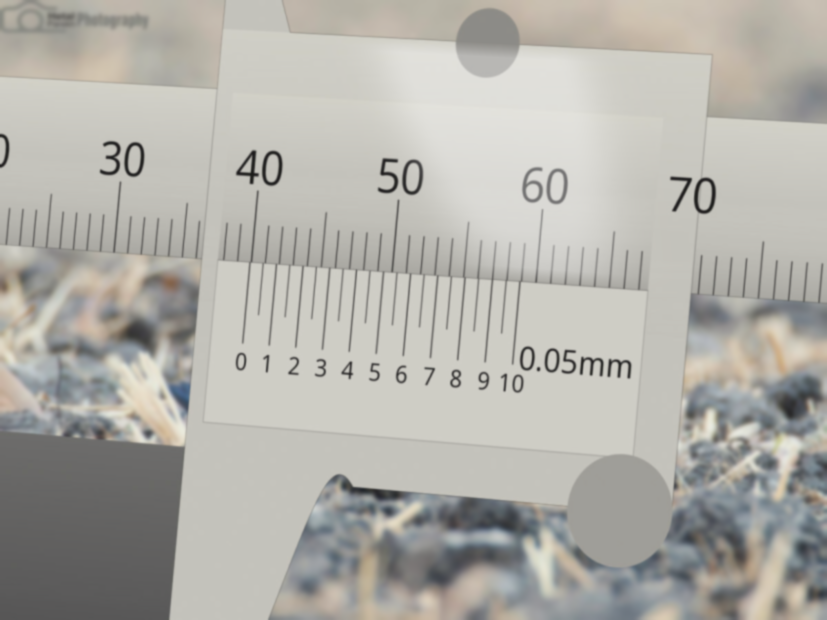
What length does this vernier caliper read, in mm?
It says 39.9 mm
